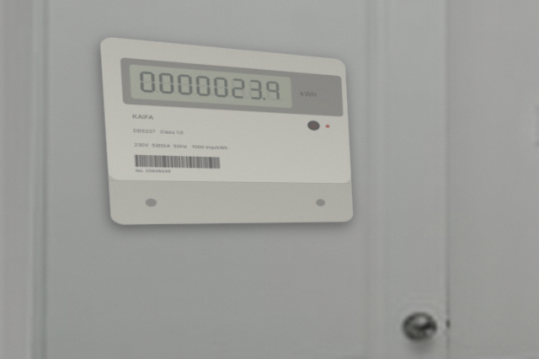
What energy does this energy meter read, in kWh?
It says 23.9 kWh
